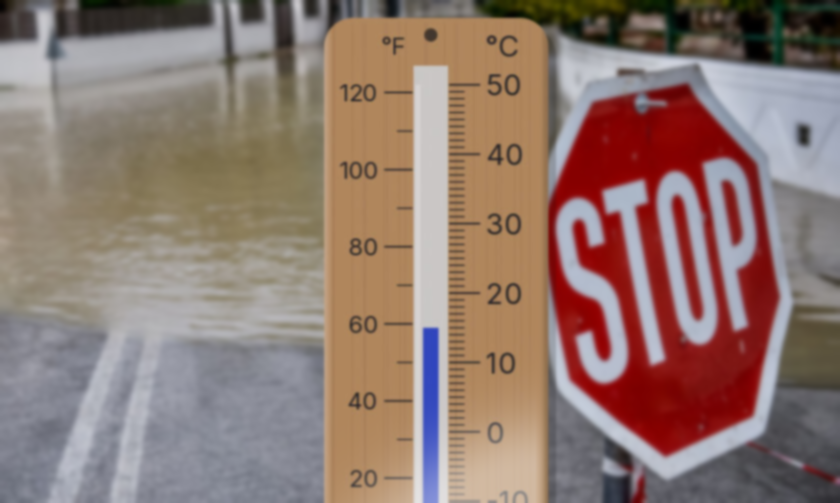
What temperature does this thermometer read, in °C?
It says 15 °C
